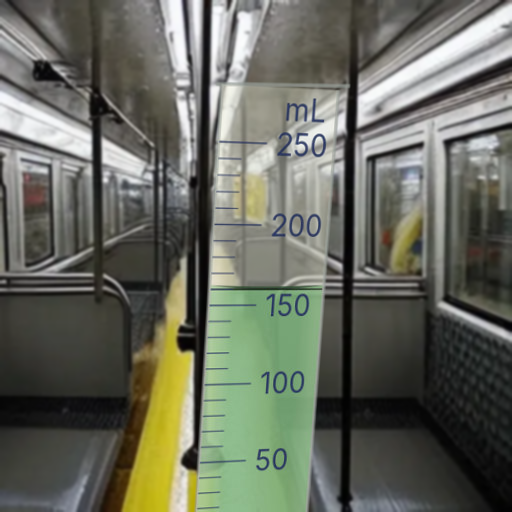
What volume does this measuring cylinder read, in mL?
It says 160 mL
